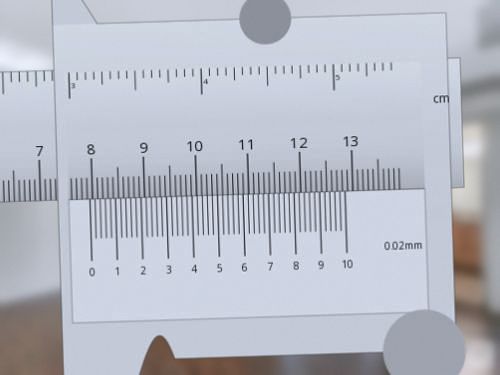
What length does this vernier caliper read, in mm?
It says 79.5 mm
